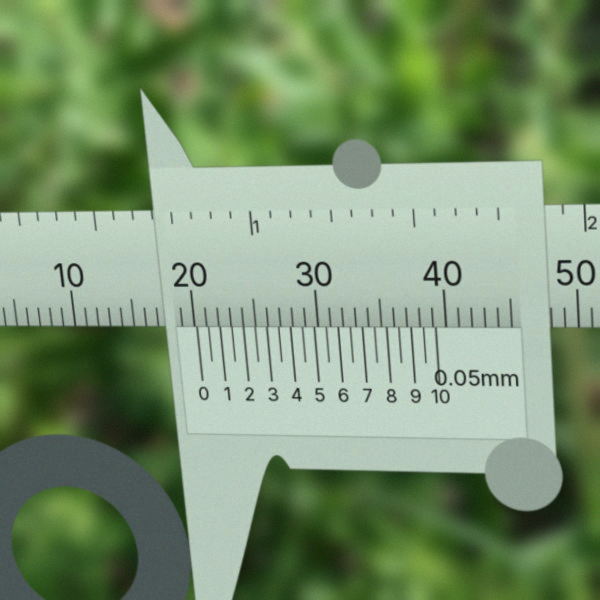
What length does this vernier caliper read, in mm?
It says 20.2 mm
